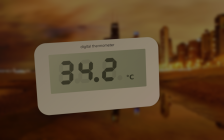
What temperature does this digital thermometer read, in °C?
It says 34.2 °C
